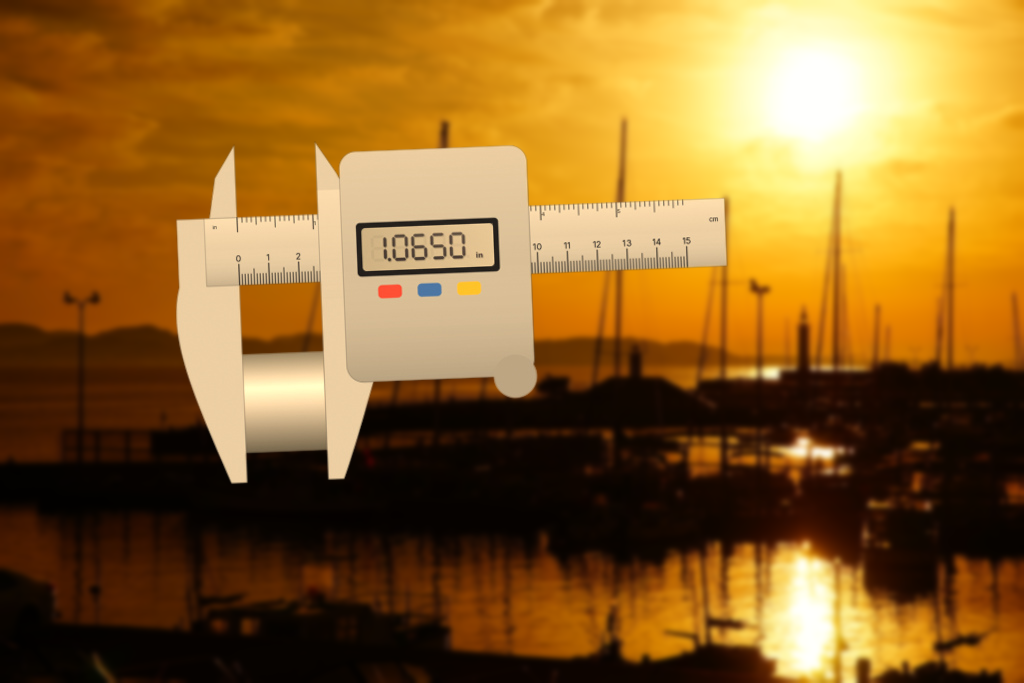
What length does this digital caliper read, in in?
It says 1.0650 in
